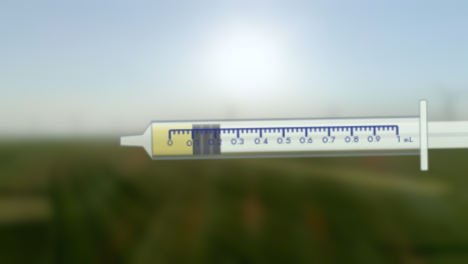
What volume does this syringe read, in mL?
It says 0.1 mL
